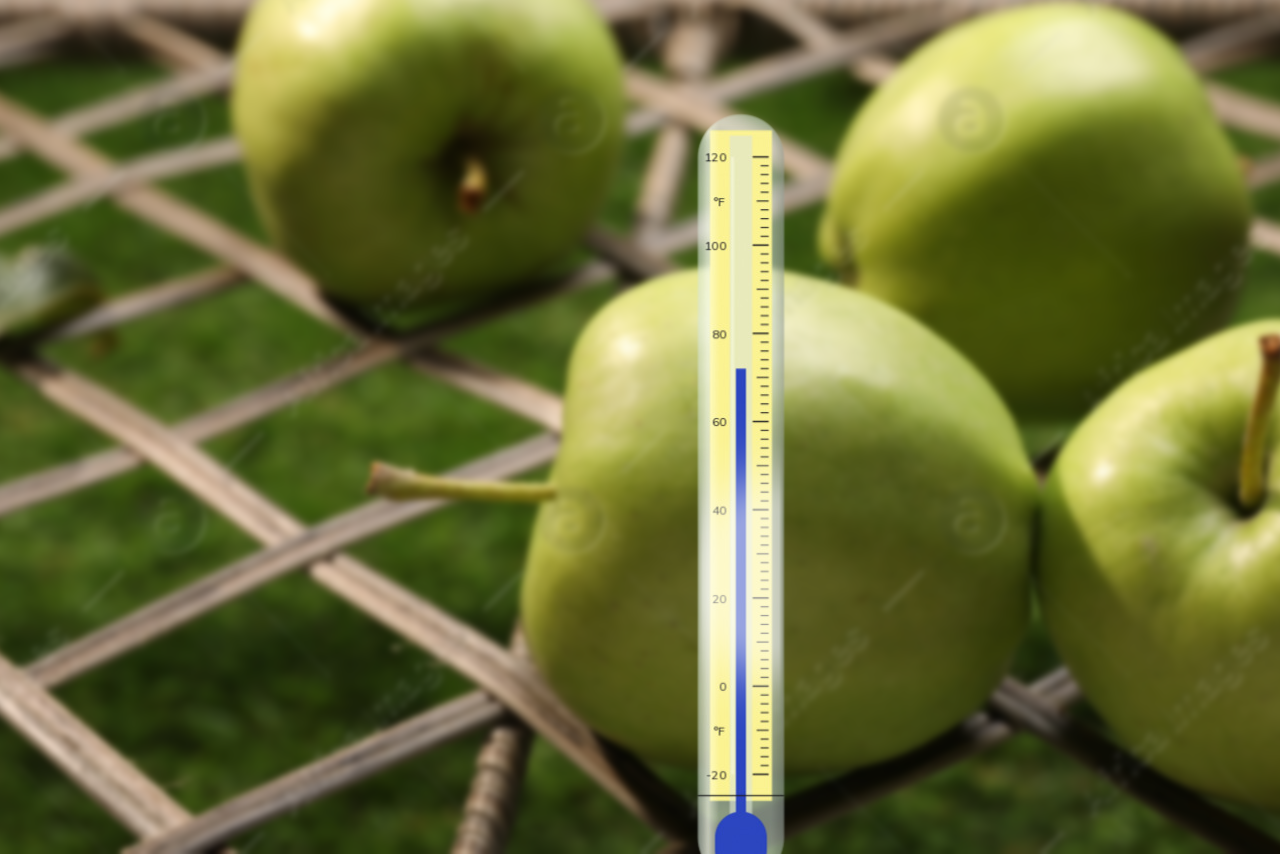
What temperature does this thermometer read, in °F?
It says 72 °F
